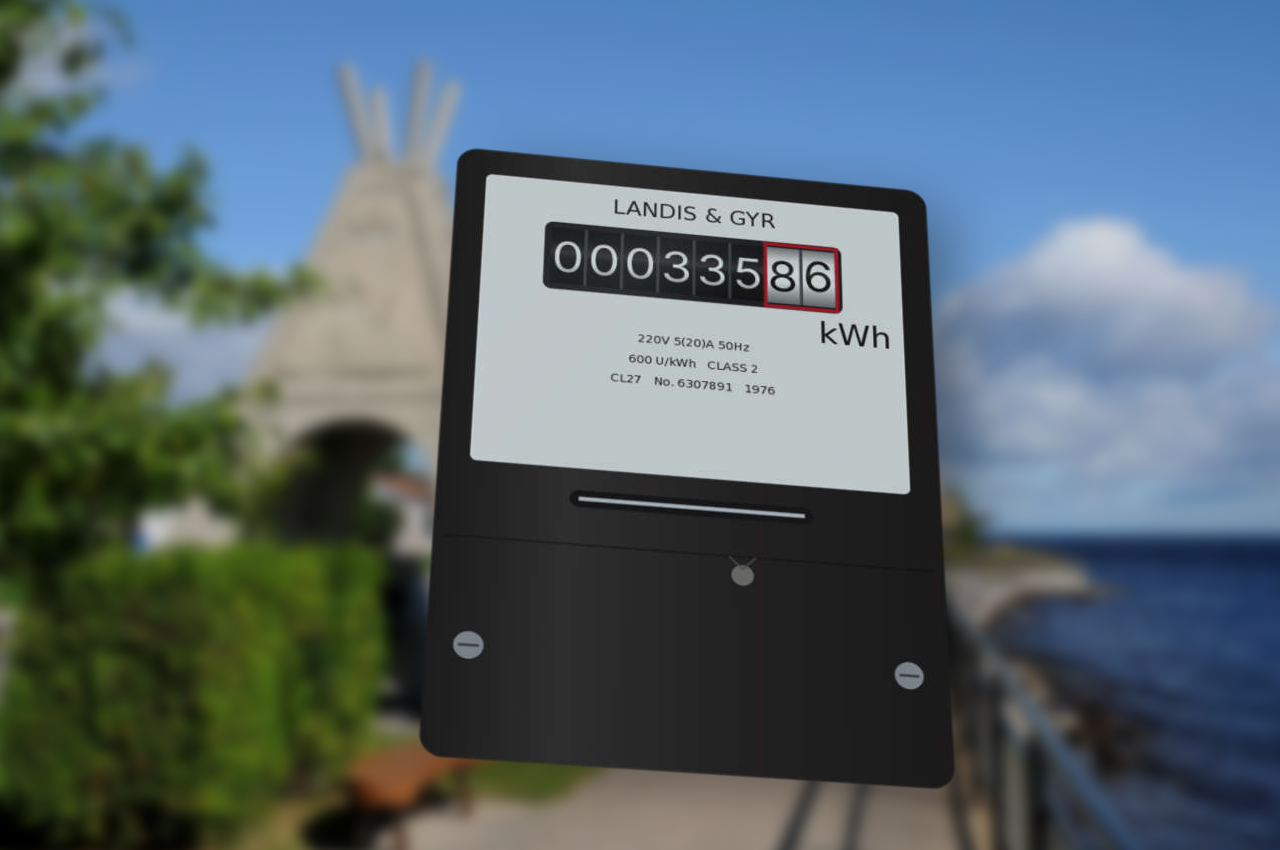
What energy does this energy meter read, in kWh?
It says 335.86 kWh
